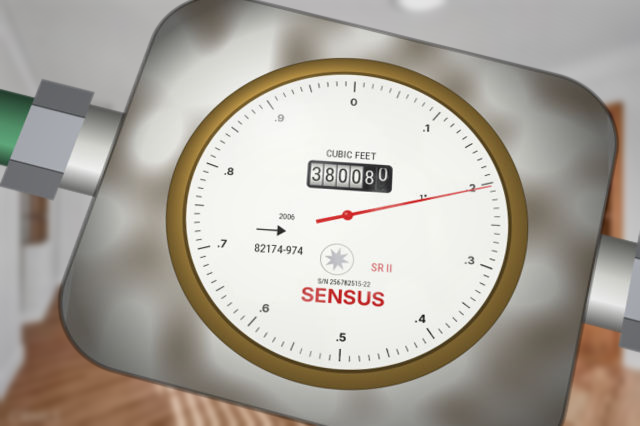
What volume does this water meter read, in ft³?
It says 380080.20 ft³
